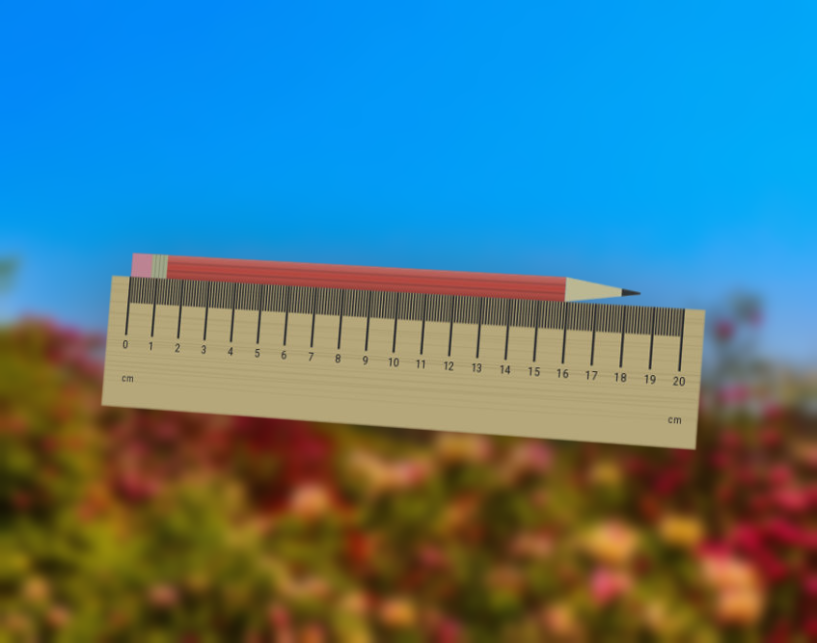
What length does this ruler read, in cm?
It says 18.5 cm
